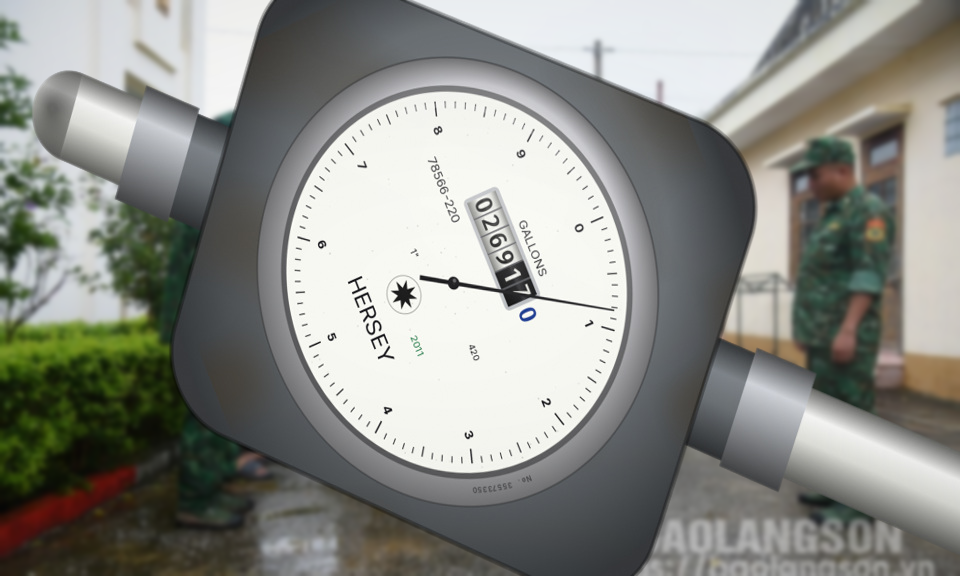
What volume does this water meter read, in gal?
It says 269170.8 gal
